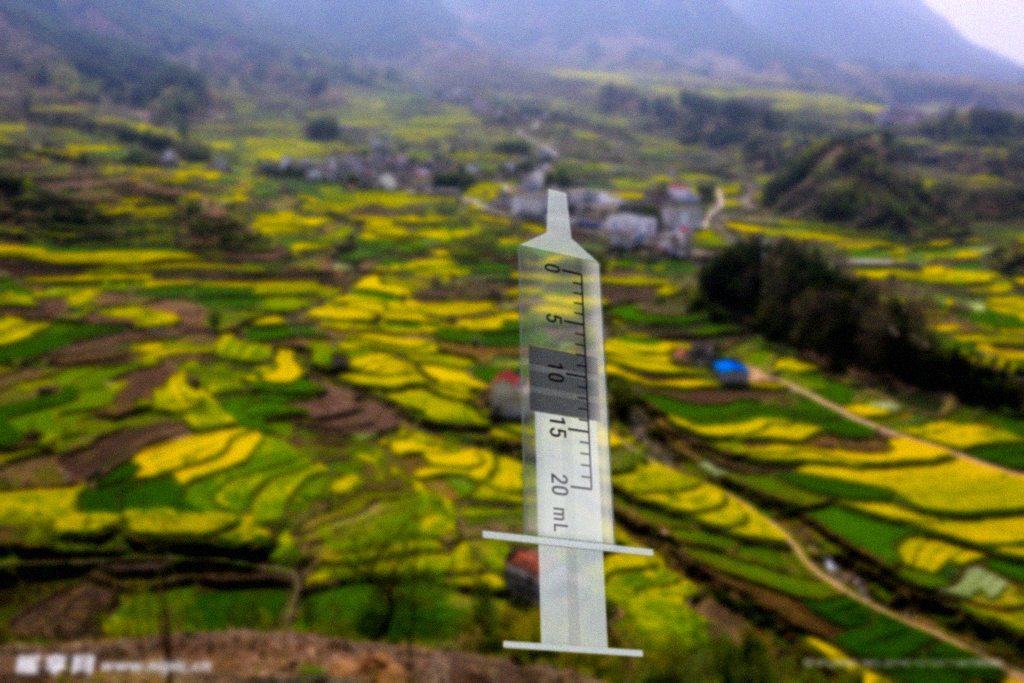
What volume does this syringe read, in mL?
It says 8 mL
